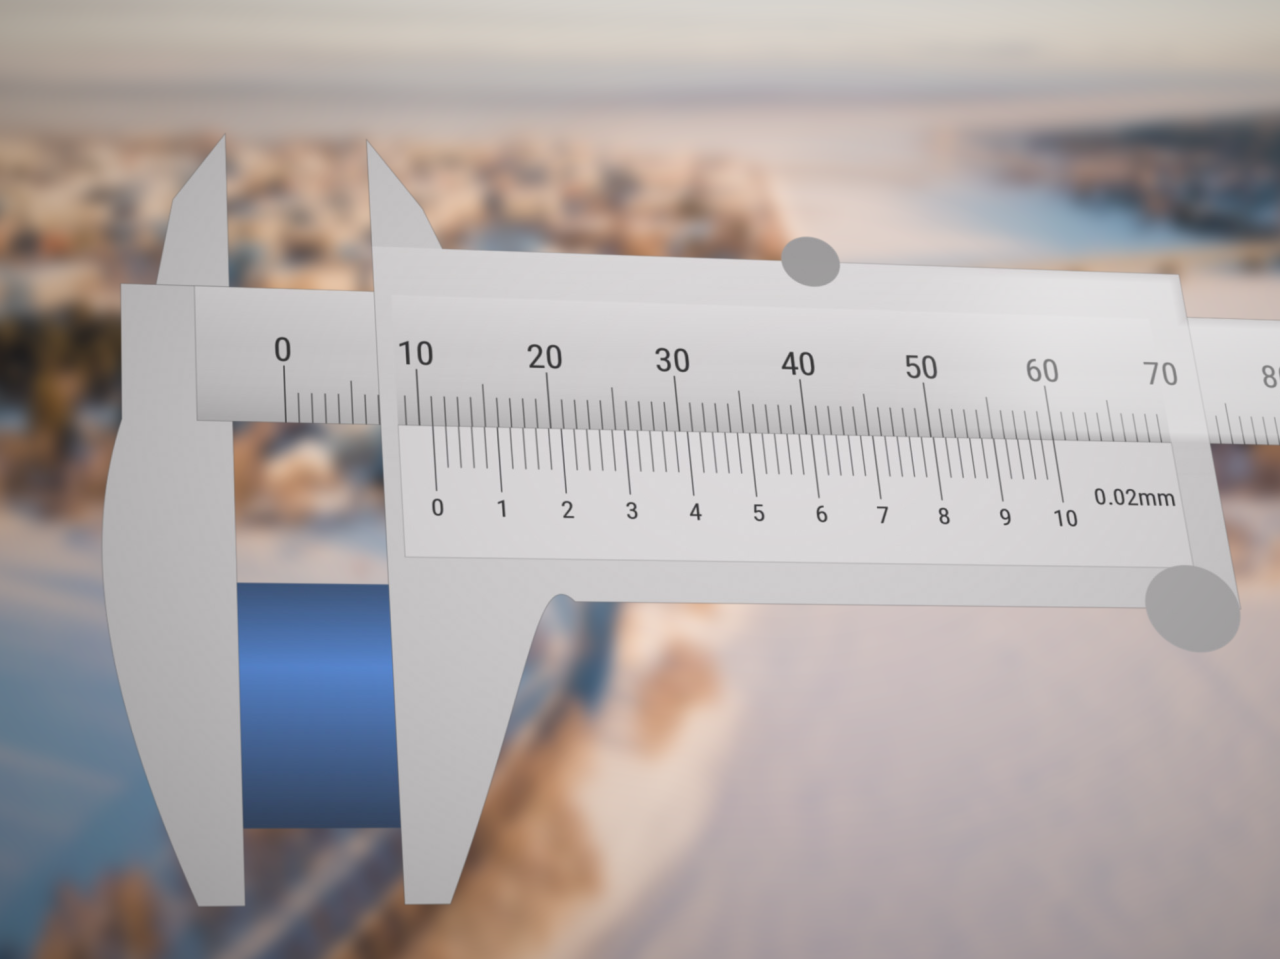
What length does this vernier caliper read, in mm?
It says 11.0 mm
